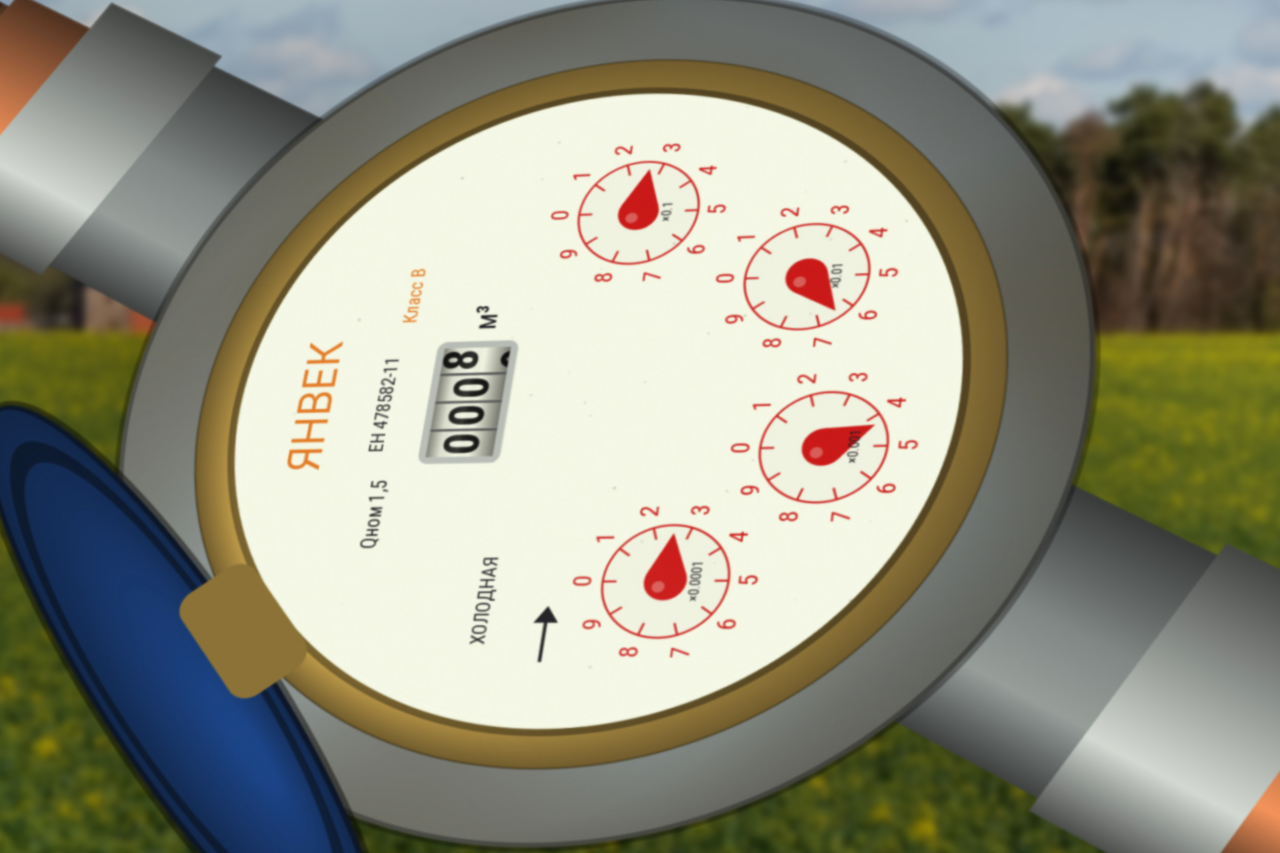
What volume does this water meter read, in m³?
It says 8.2642 m³
